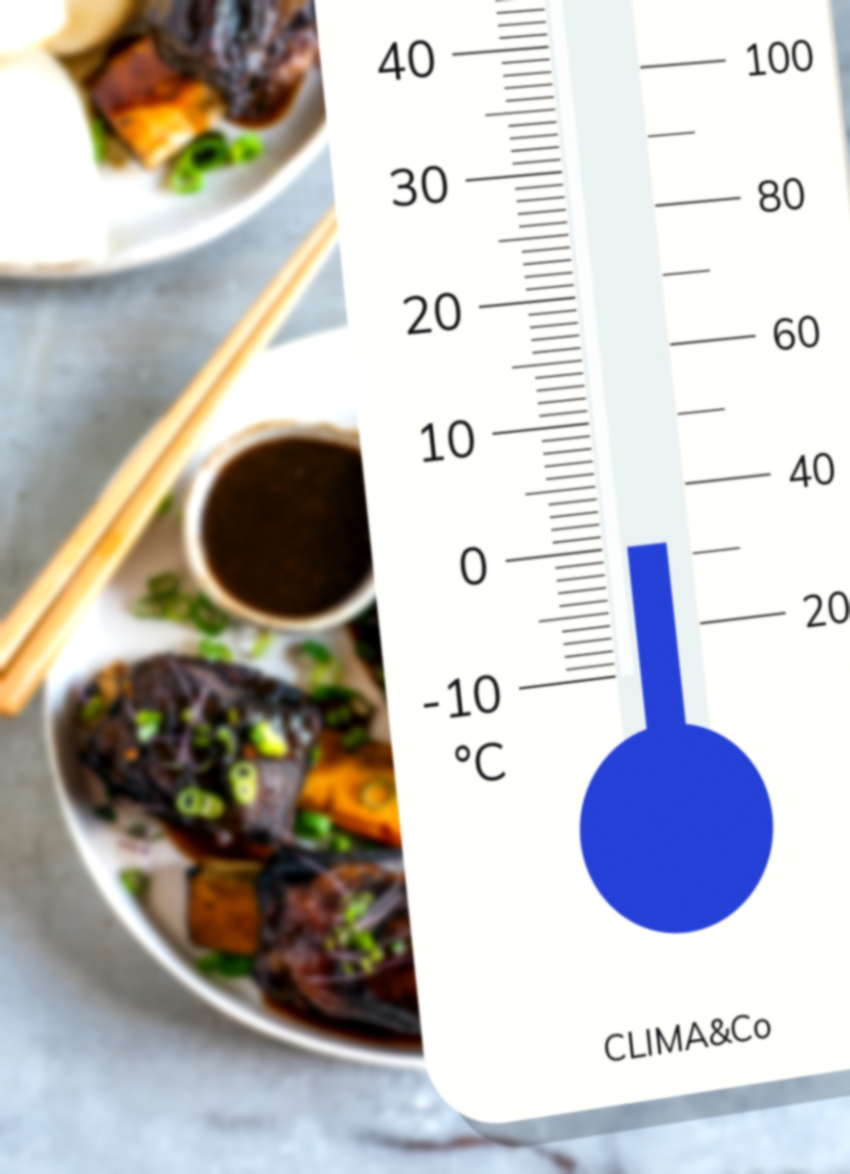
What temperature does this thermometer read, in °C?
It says 0 °C
